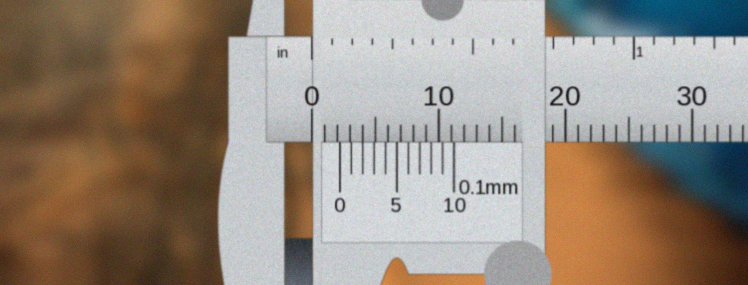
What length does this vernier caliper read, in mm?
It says 2.2 mm
